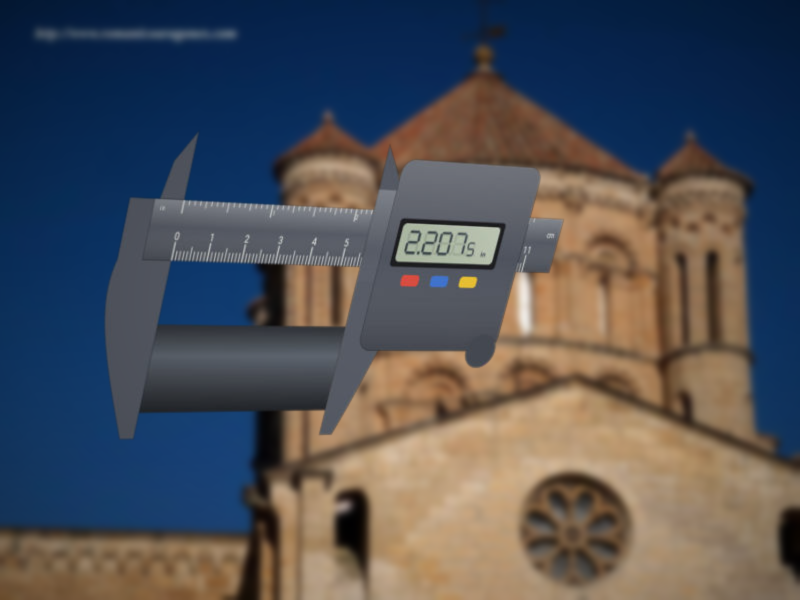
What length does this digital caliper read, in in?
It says 2.2075 in
